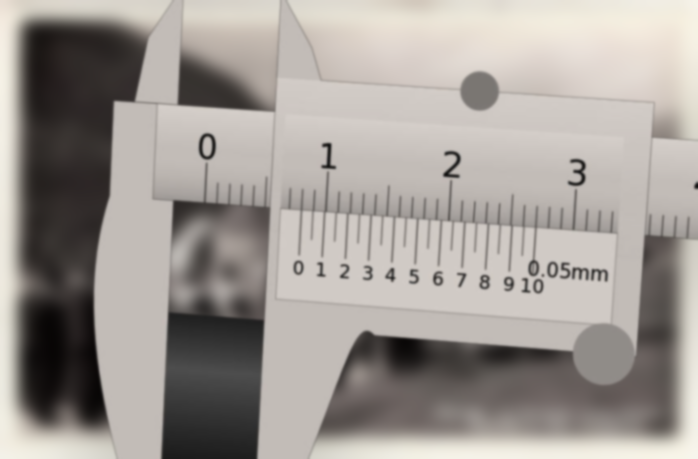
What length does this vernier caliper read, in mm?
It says 8.0 mm
